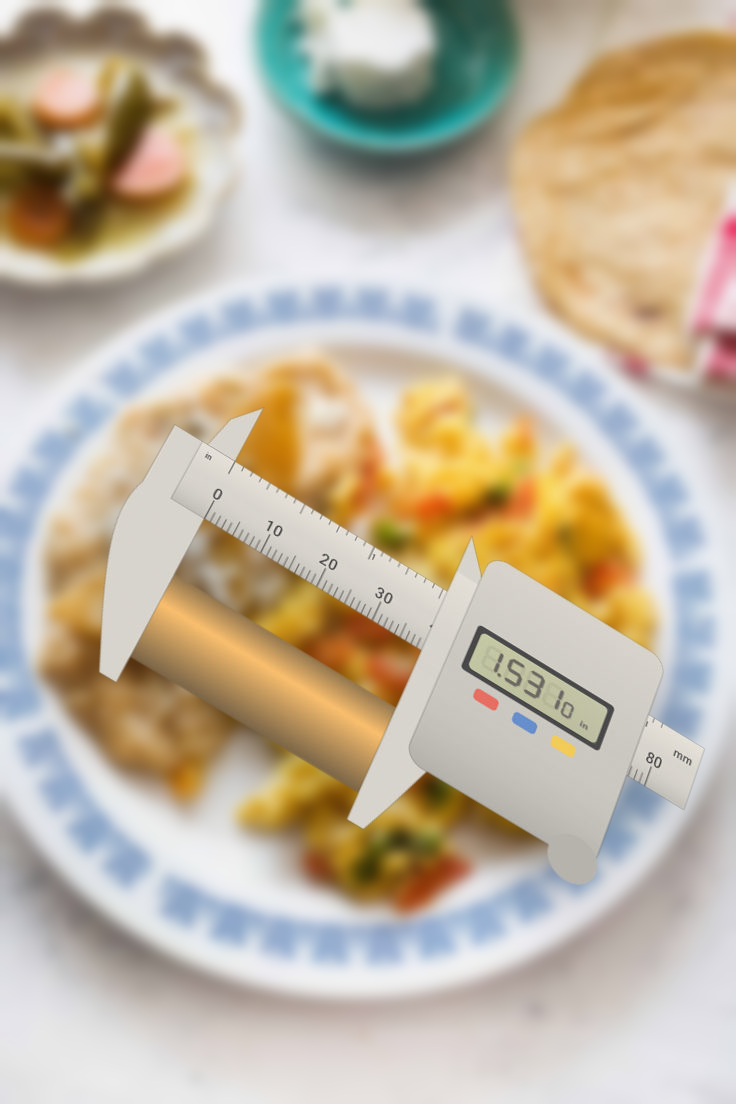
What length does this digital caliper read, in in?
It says 1.5310 in
